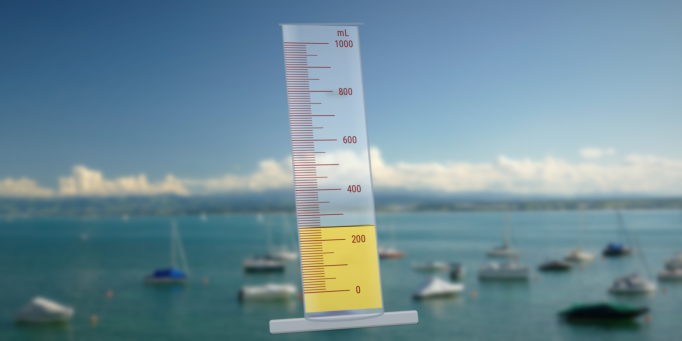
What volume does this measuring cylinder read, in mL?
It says 250 mL
